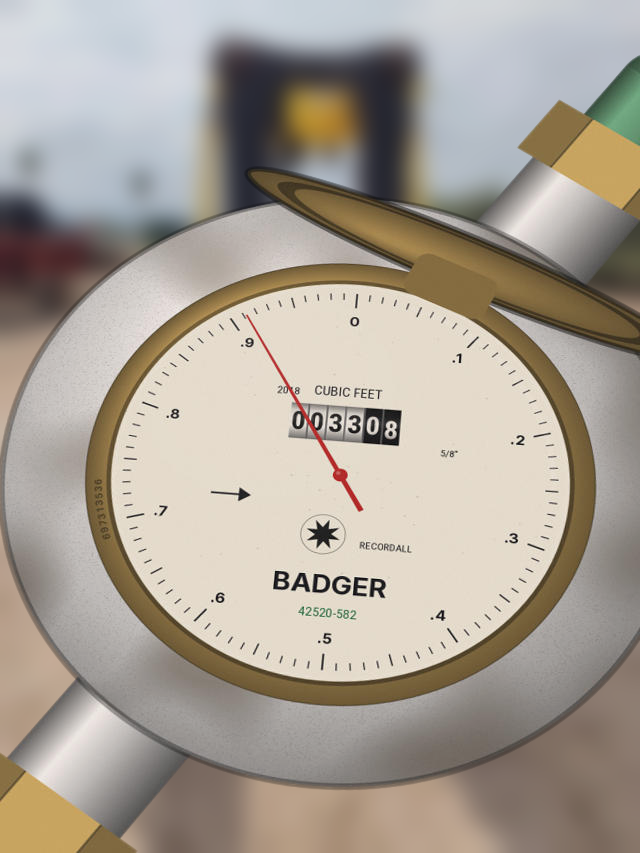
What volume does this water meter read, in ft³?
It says 3307.91 ft³
